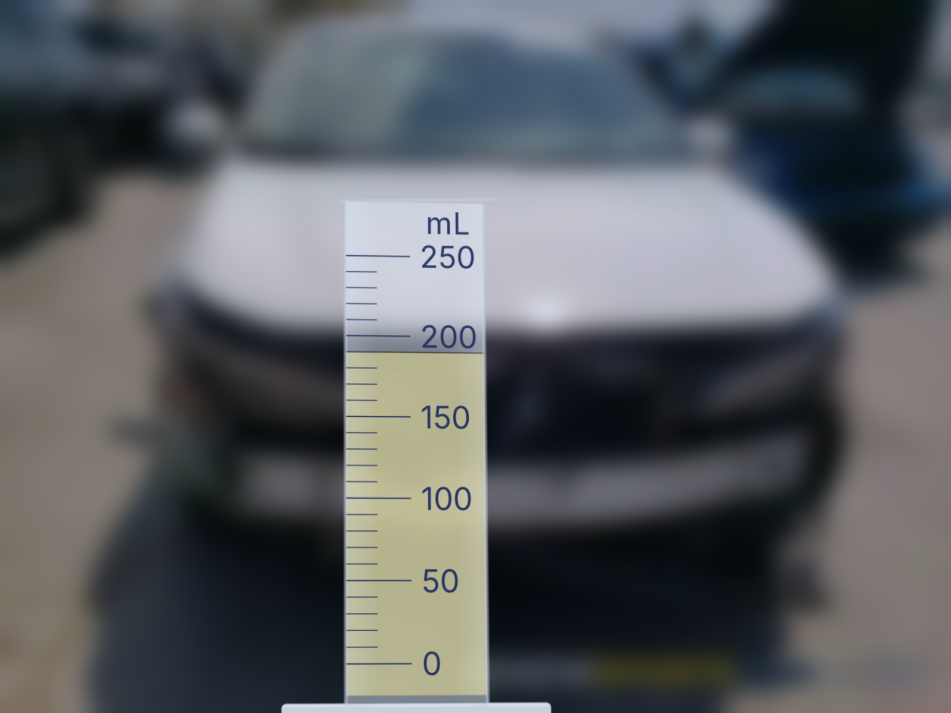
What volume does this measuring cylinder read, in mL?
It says 190 mL
